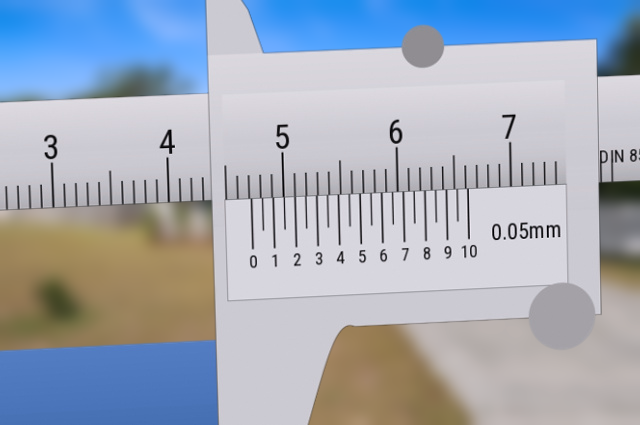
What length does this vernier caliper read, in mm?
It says 47.2 mm
